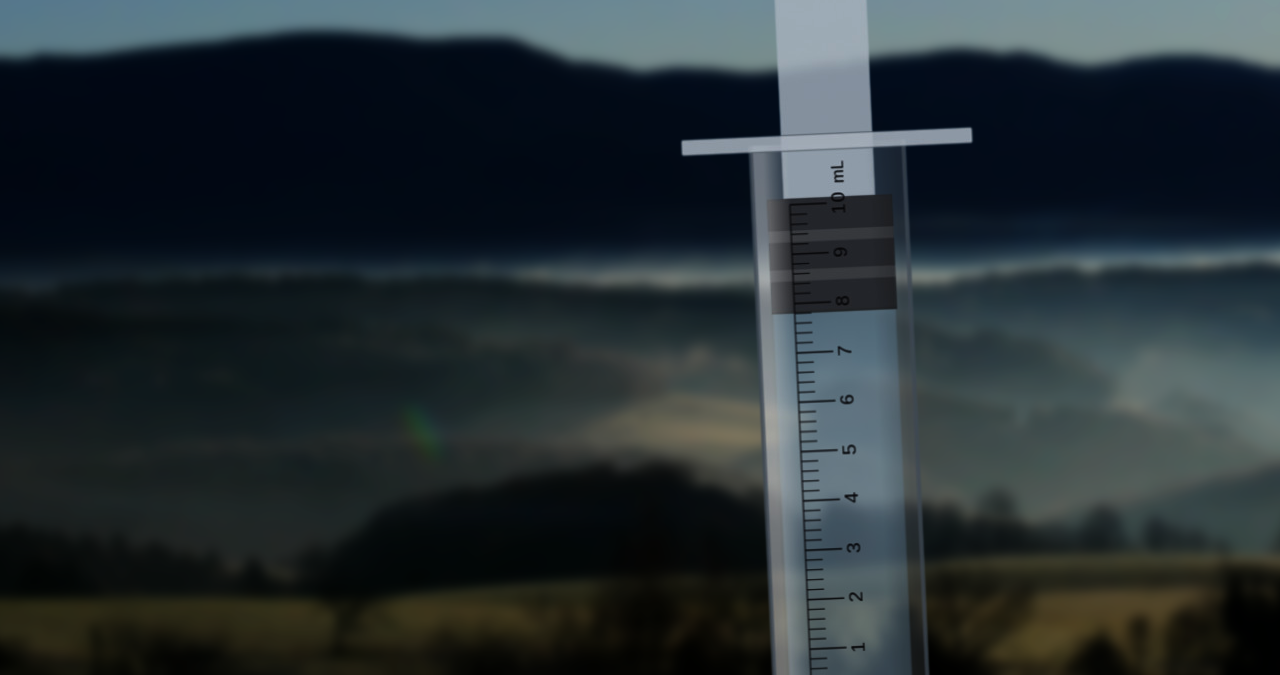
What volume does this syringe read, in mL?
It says 7.8 mL
